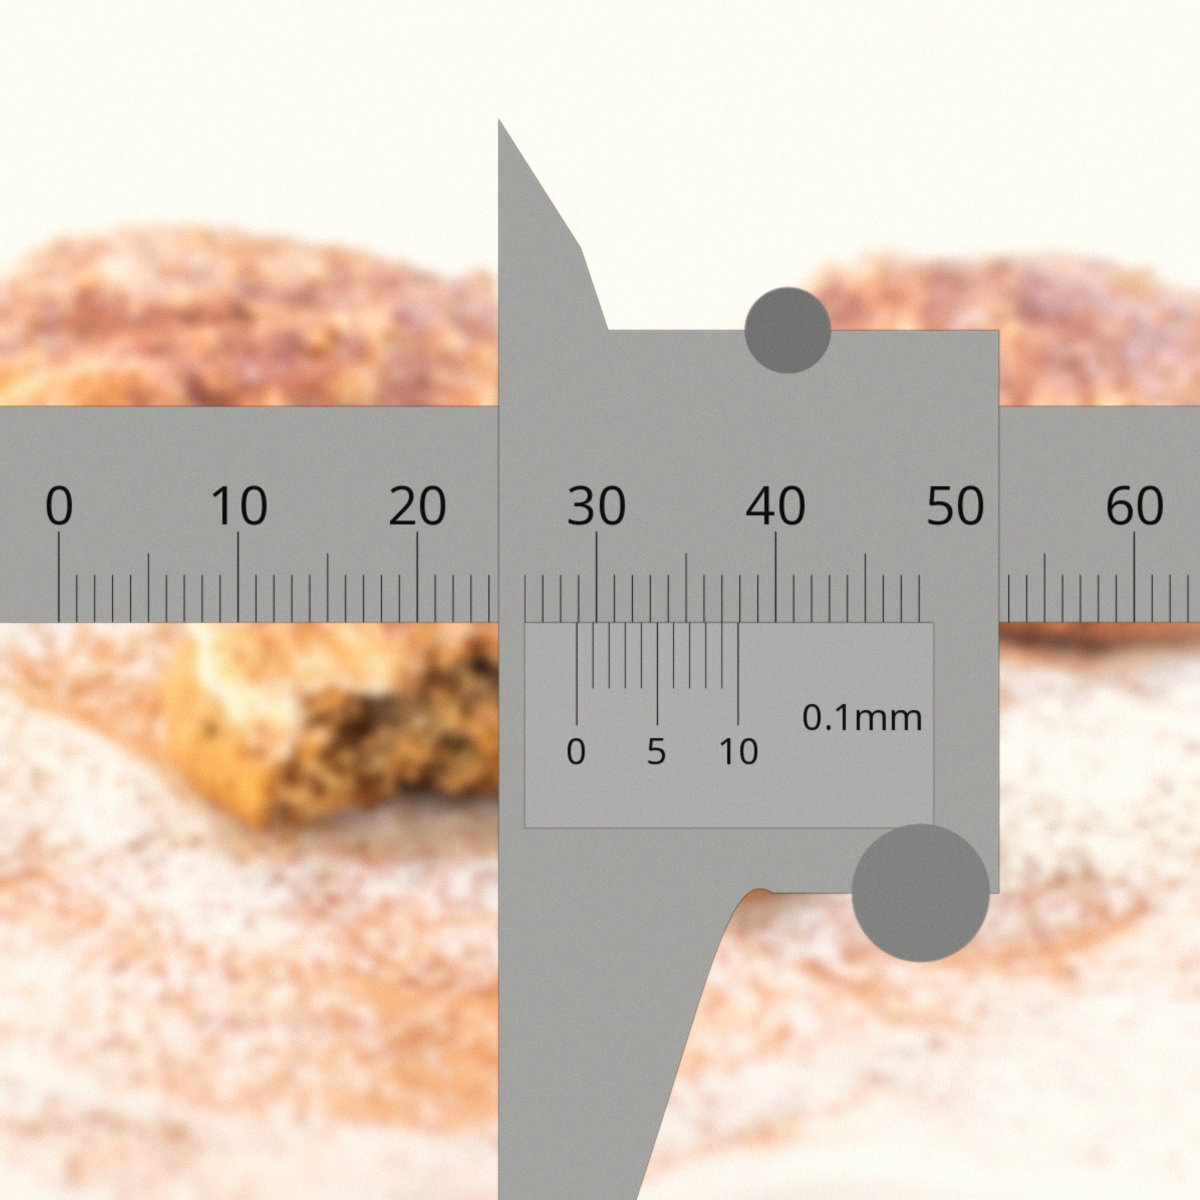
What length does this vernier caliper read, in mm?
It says 28.9 mm
